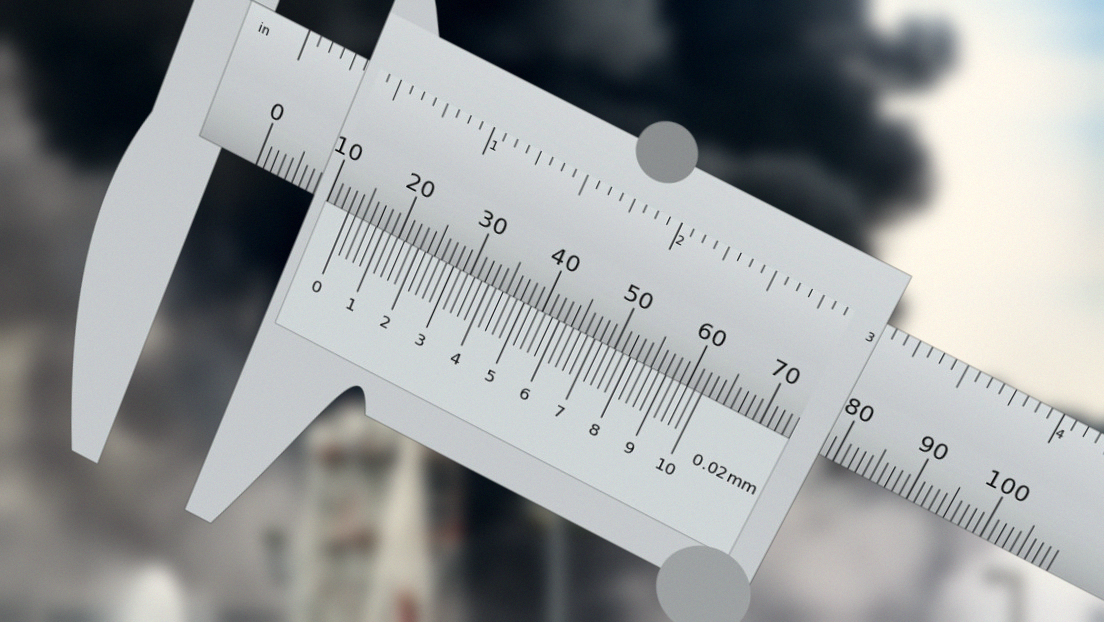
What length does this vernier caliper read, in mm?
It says 13.0 mm
